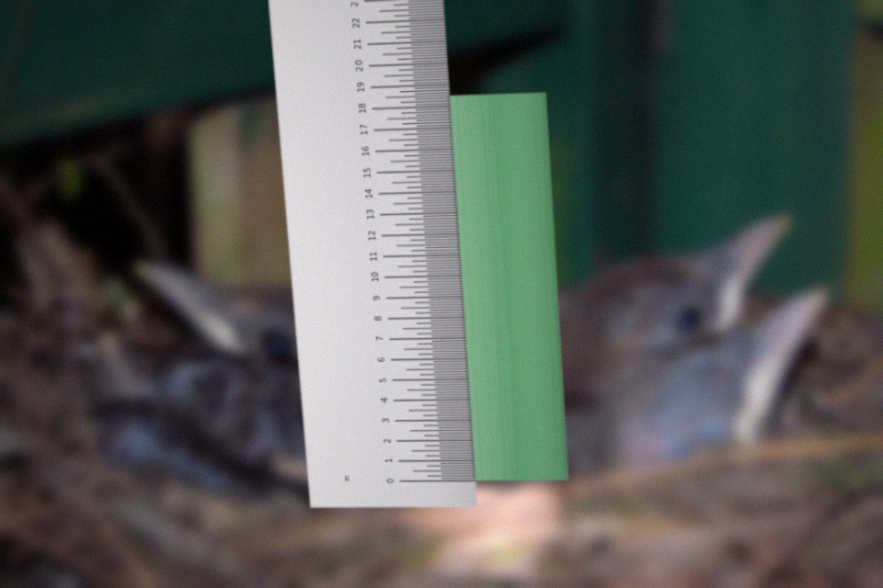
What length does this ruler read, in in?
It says 18.5 in
